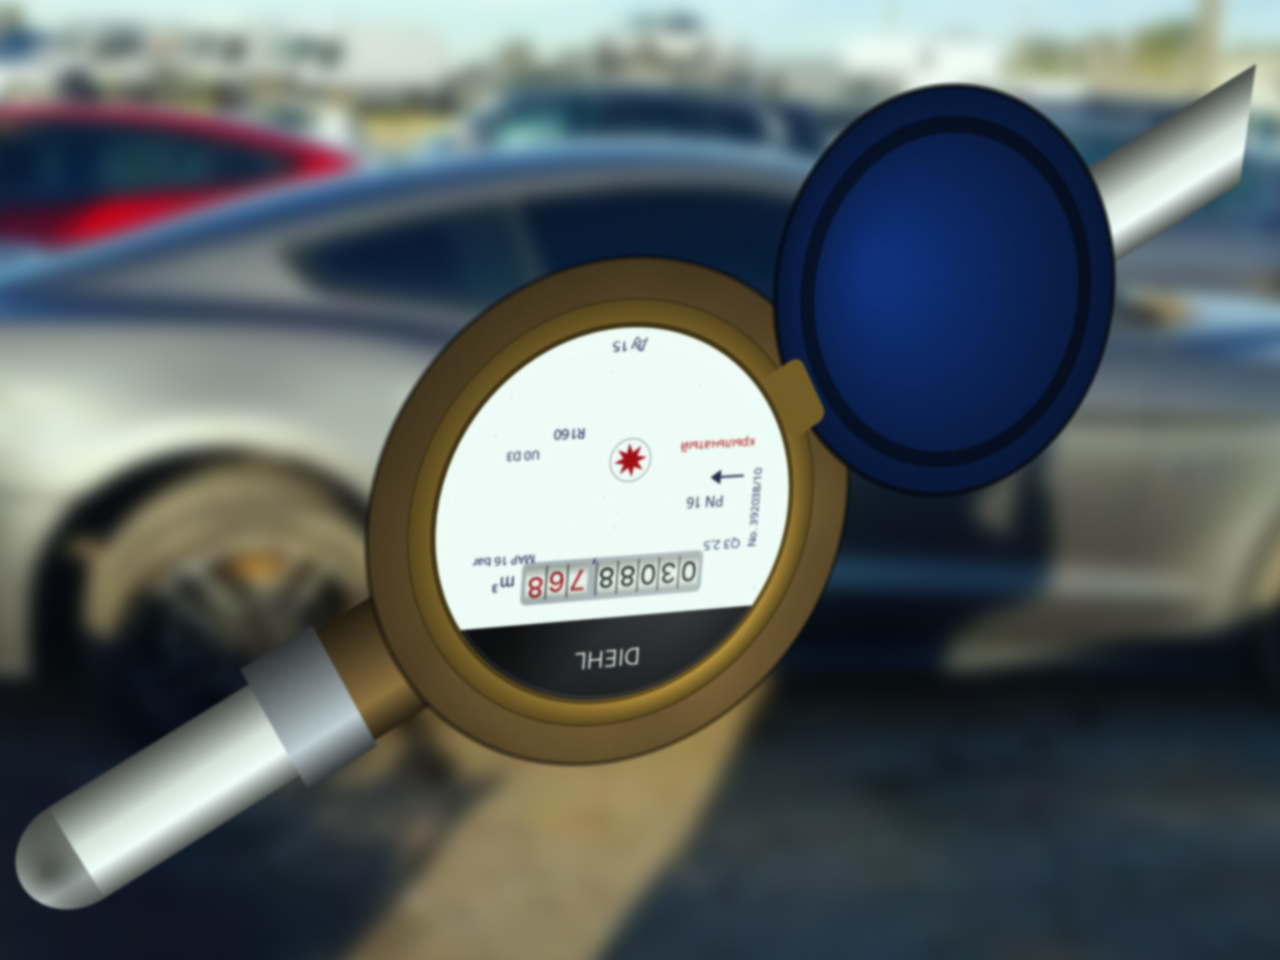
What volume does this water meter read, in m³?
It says 3088.768 m³
